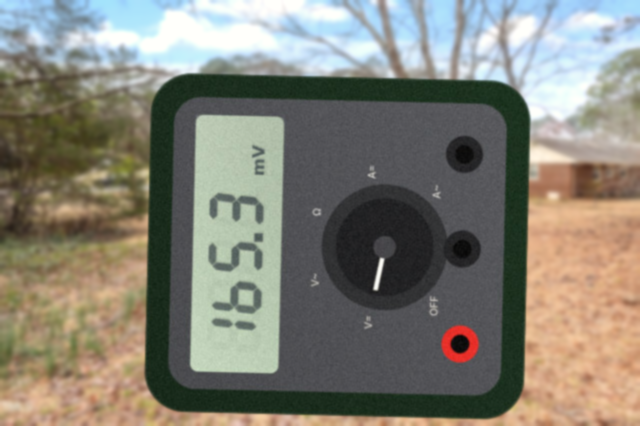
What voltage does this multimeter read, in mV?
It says 165.3 mV
